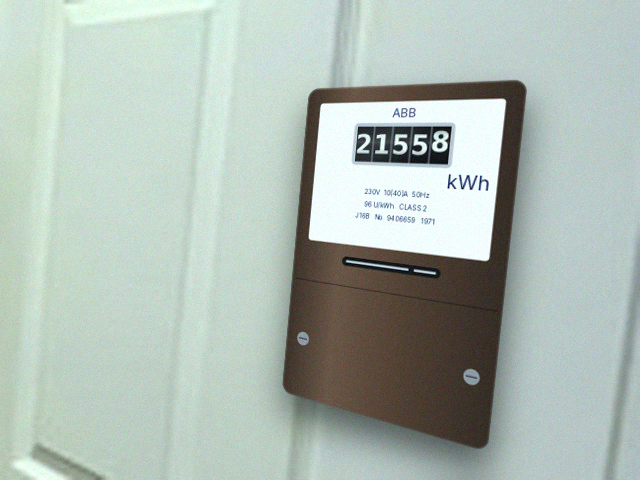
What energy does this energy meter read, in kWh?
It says 21558 kWh
